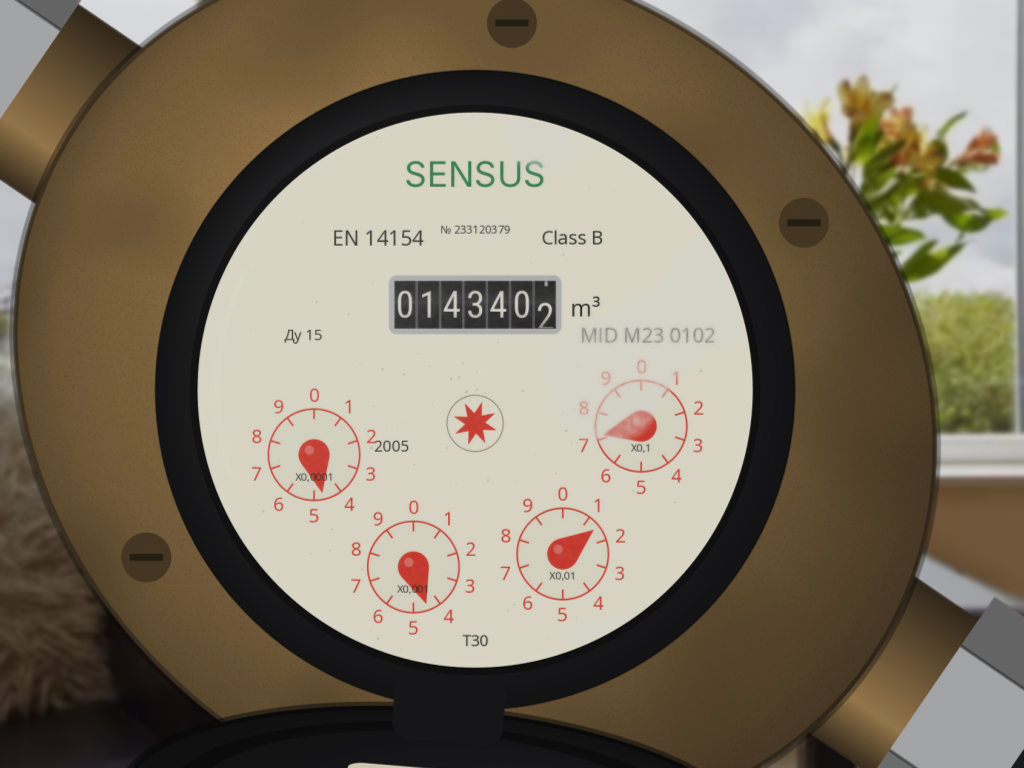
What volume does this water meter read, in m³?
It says 143401.7144 m³
